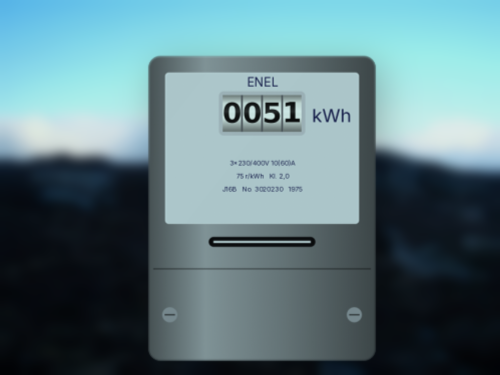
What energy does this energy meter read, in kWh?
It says 51 kWh
